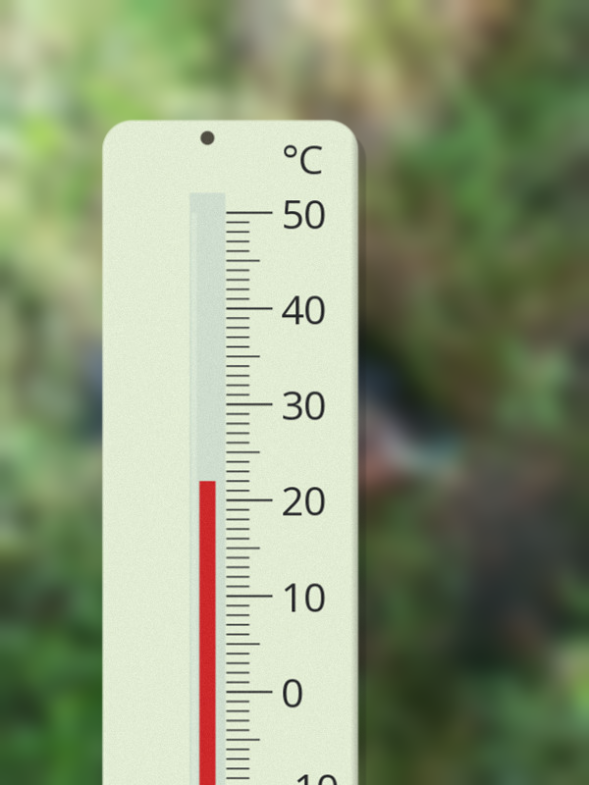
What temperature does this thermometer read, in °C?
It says 22 °C
